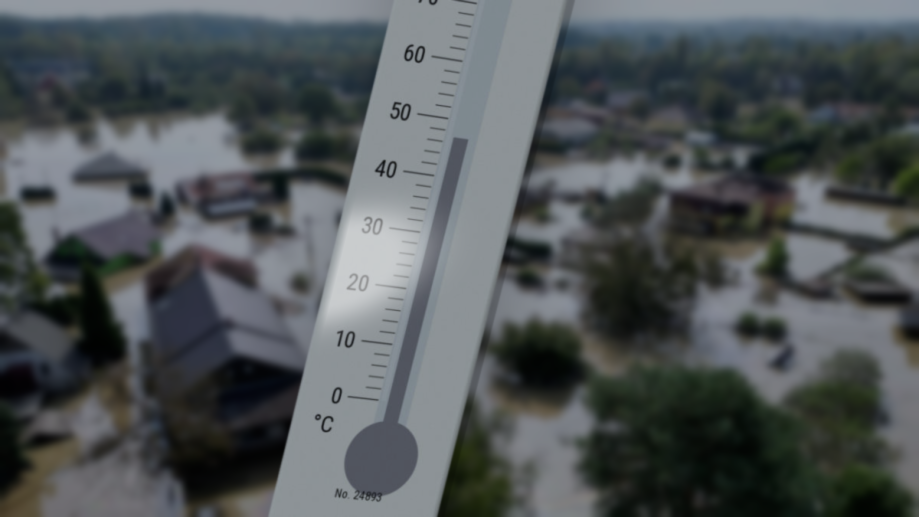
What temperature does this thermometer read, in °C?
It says 47 °C
